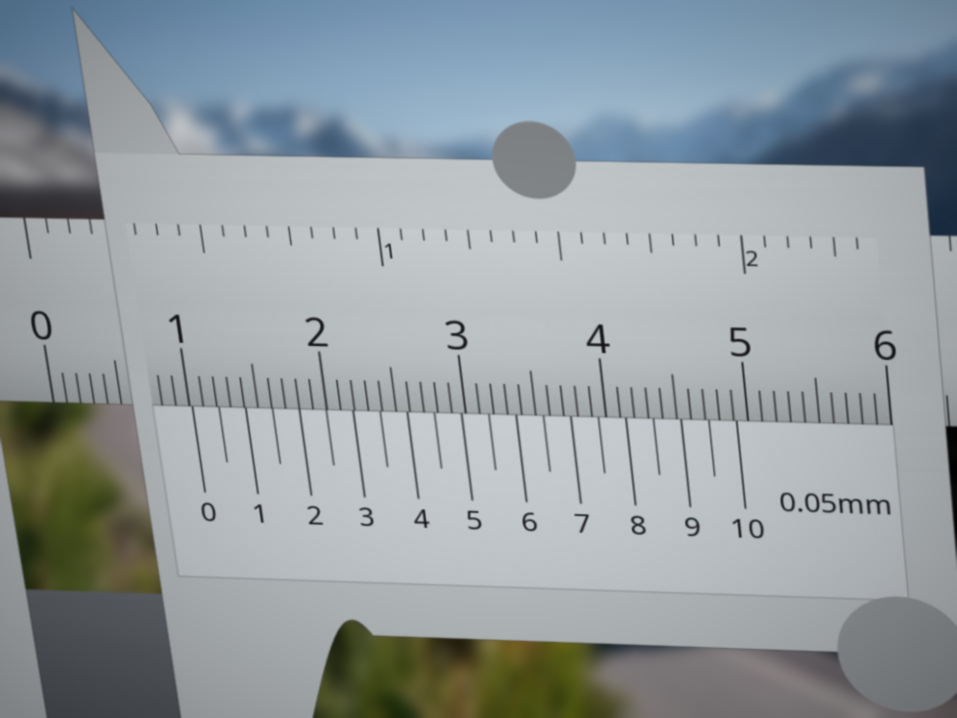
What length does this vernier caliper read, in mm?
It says 10.2 mm
